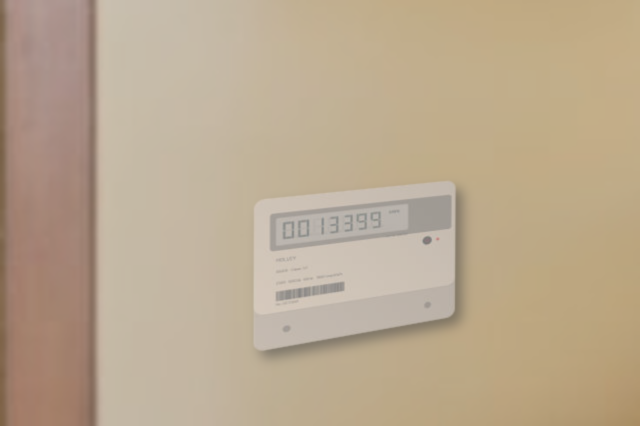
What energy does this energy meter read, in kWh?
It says 13399 kWh
